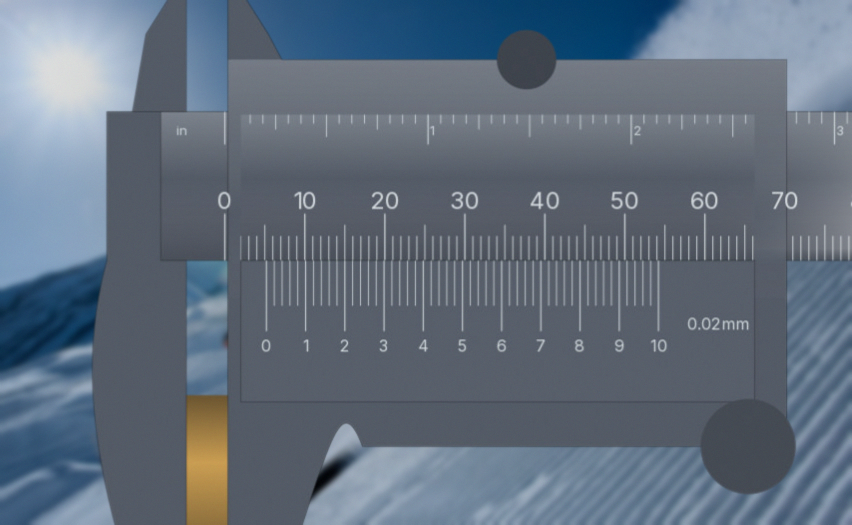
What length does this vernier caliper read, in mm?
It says 5.2 mm
